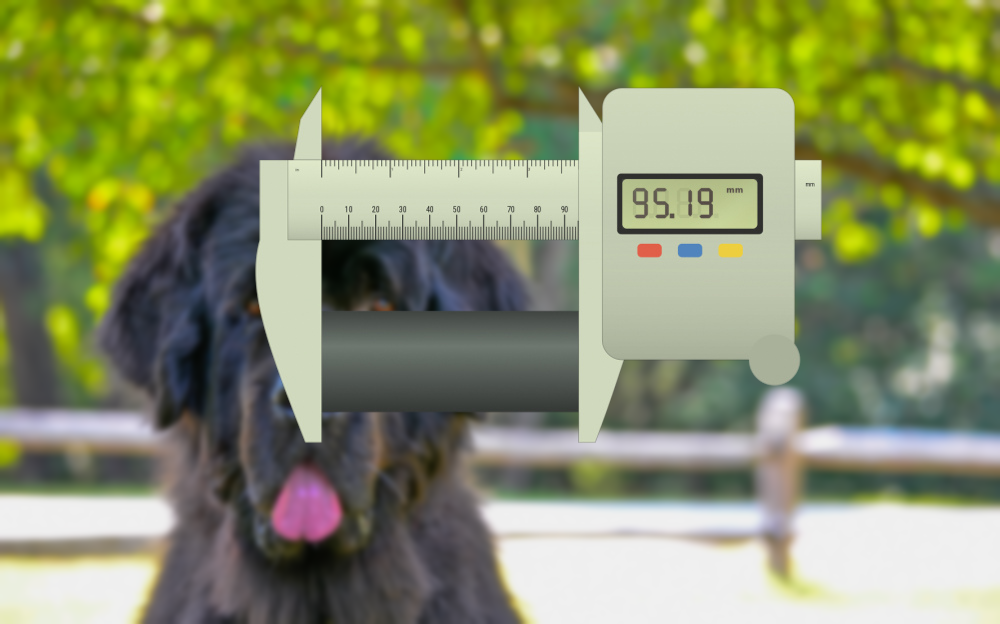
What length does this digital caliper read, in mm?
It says 95.19 mm
